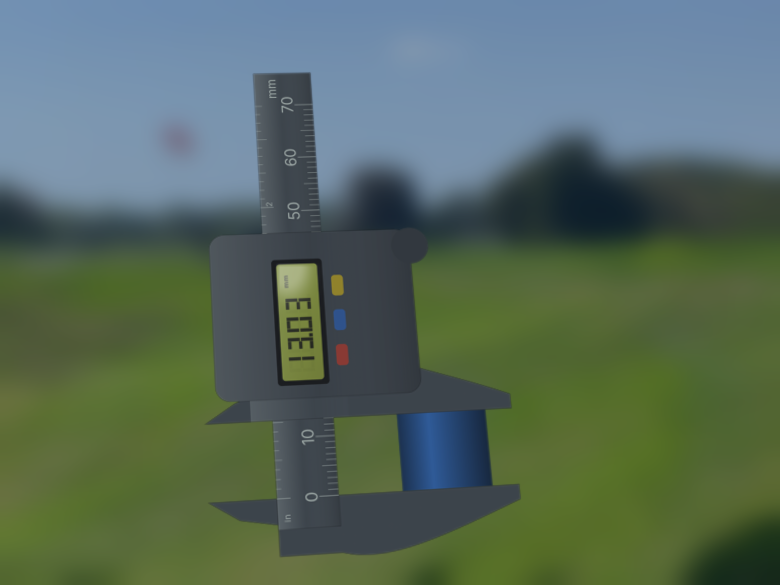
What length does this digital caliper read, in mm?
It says 13.03 mm
